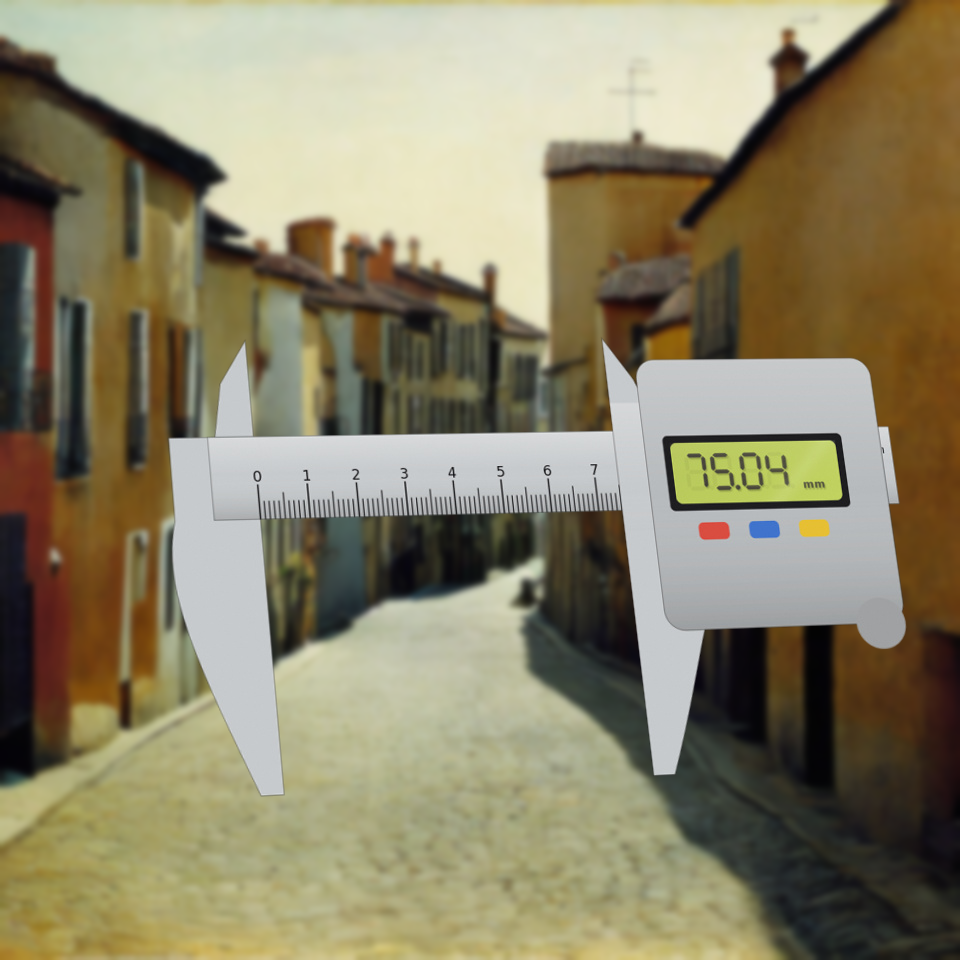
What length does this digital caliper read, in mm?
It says 75.04 mm
